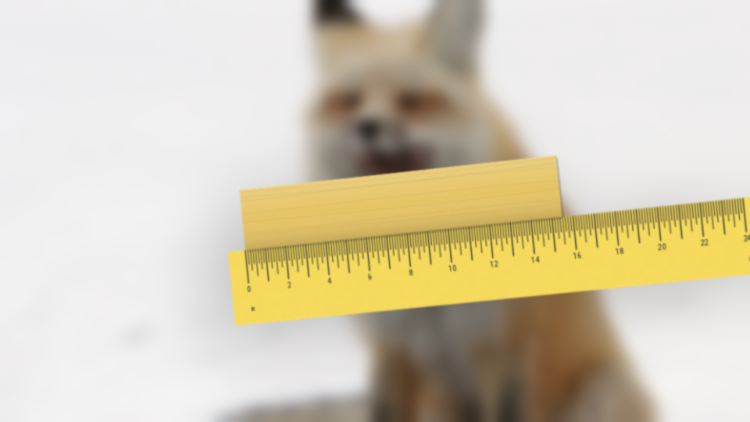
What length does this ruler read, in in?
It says 15.5 in
